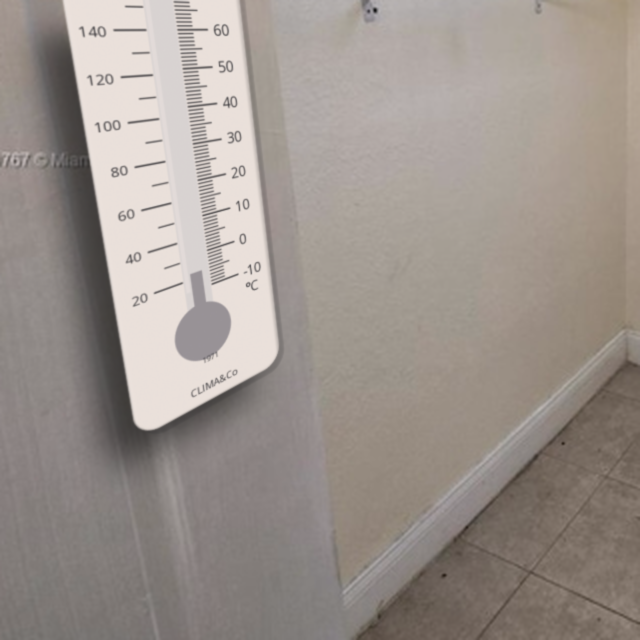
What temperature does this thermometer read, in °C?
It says -5 °C
